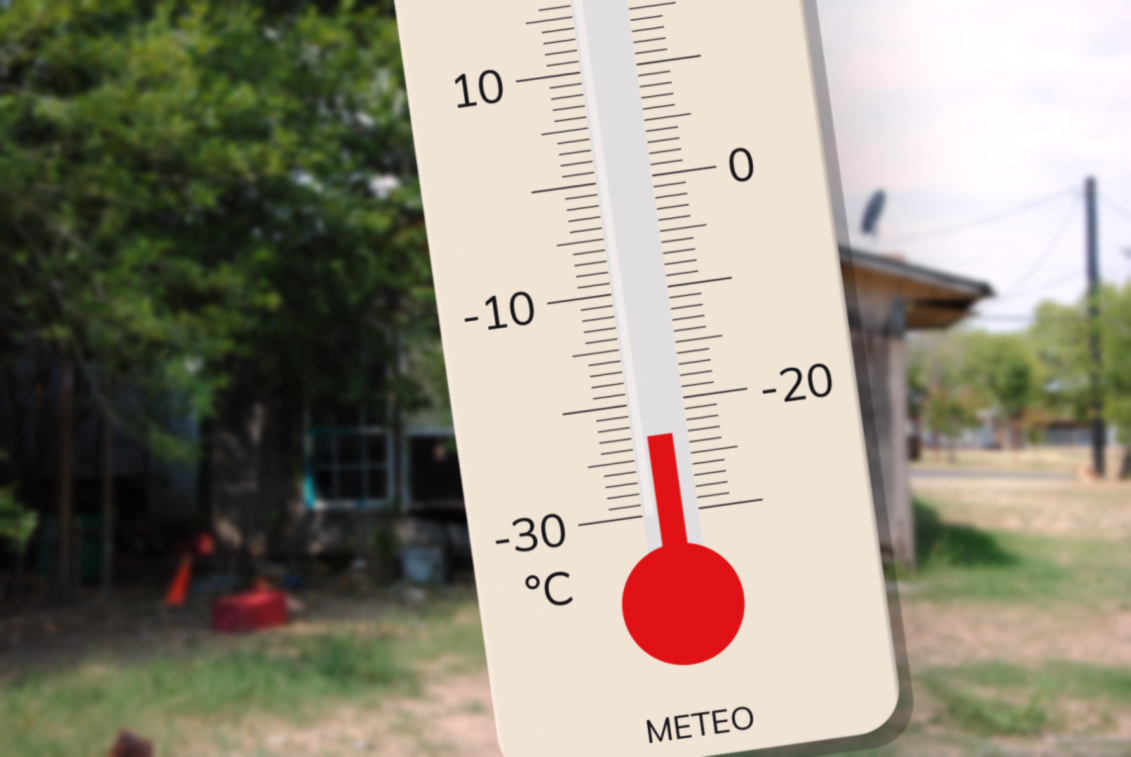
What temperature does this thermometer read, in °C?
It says -23 °C
